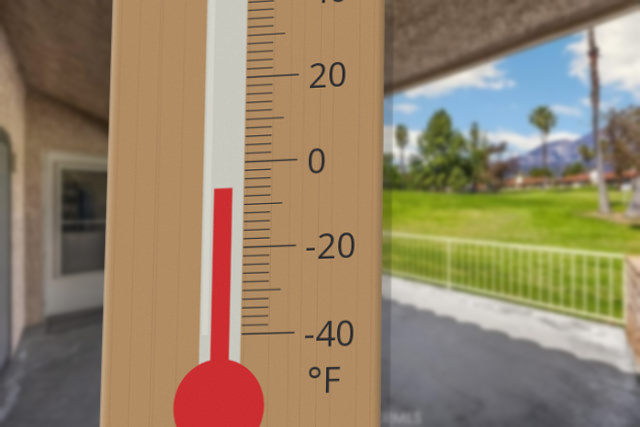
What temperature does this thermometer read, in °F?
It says -6 °F
